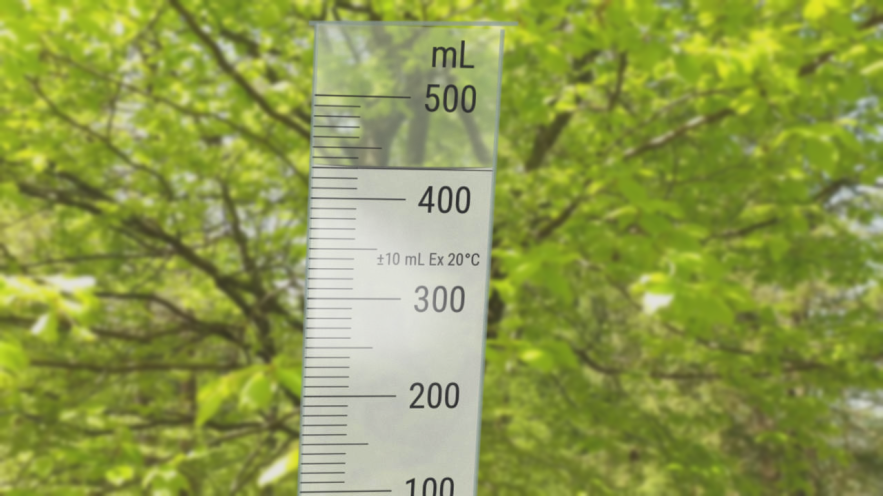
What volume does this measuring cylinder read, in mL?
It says 430 mL
